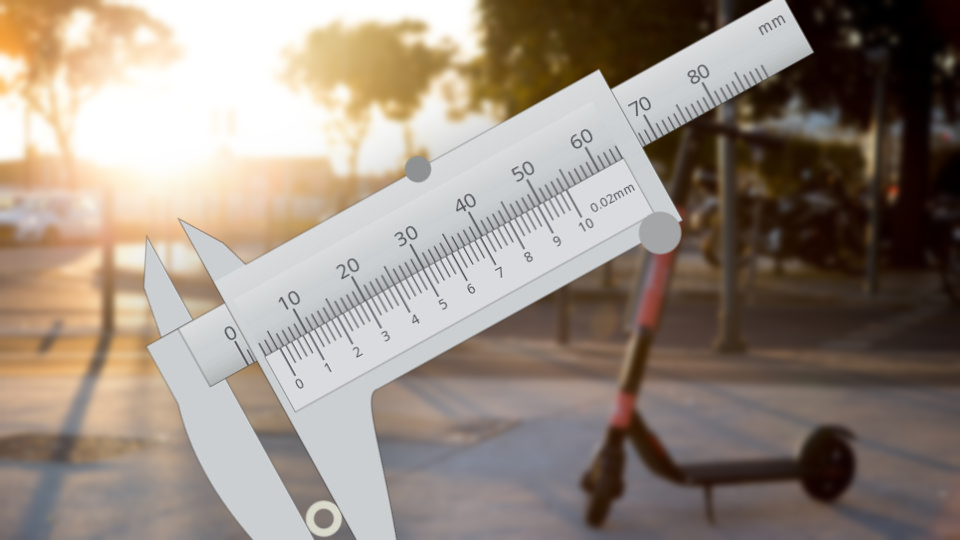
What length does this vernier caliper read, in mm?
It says 5.4 mm
